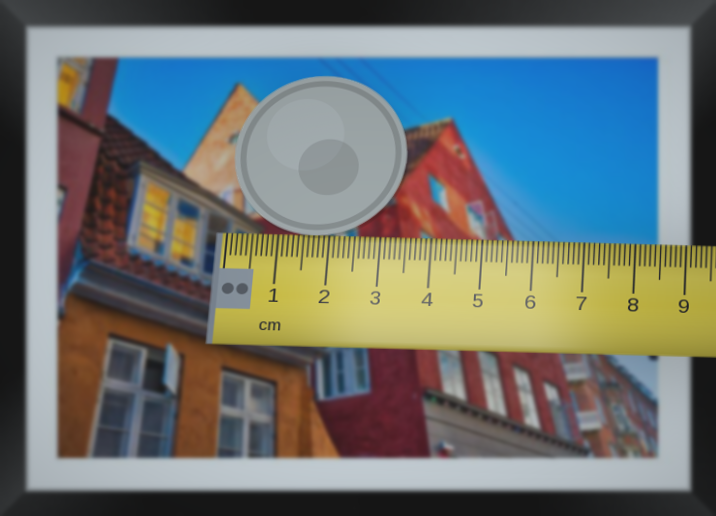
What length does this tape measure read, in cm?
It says 3.4 cm
